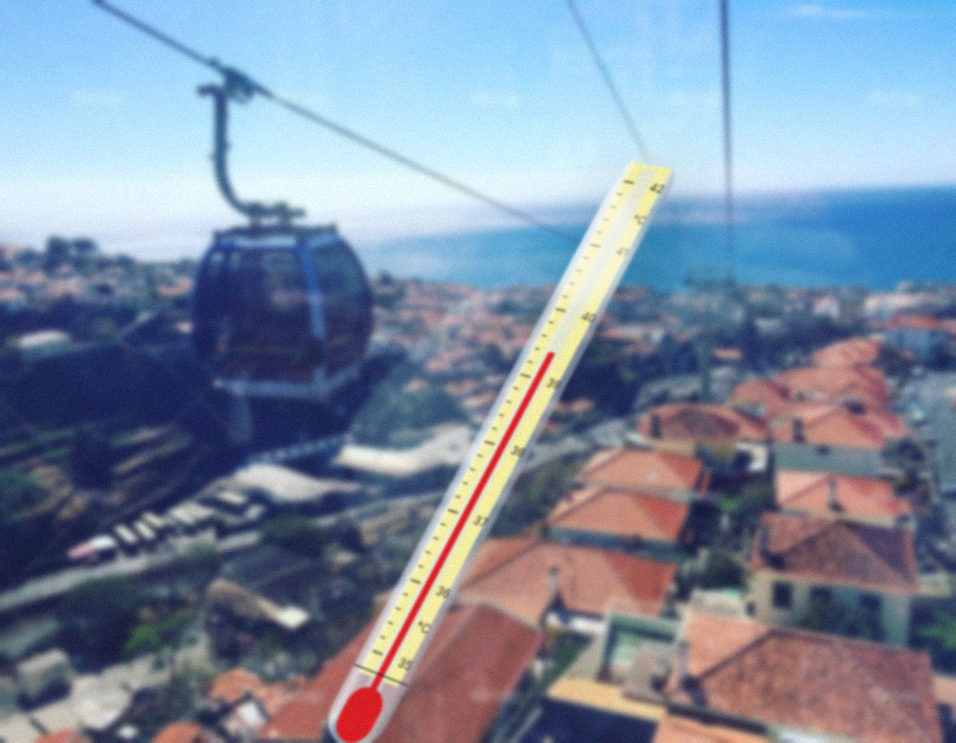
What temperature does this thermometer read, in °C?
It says 39.4 °C
